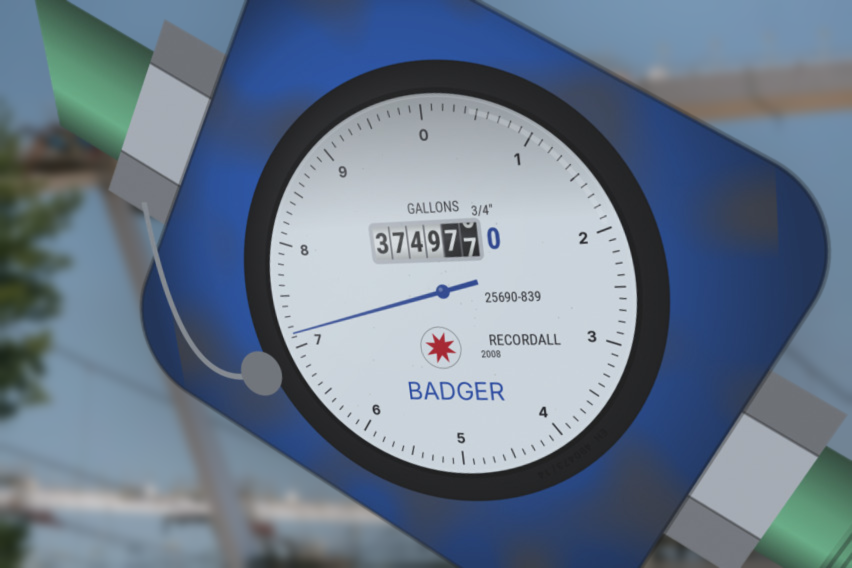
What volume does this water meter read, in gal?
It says 3749767.1 gal
